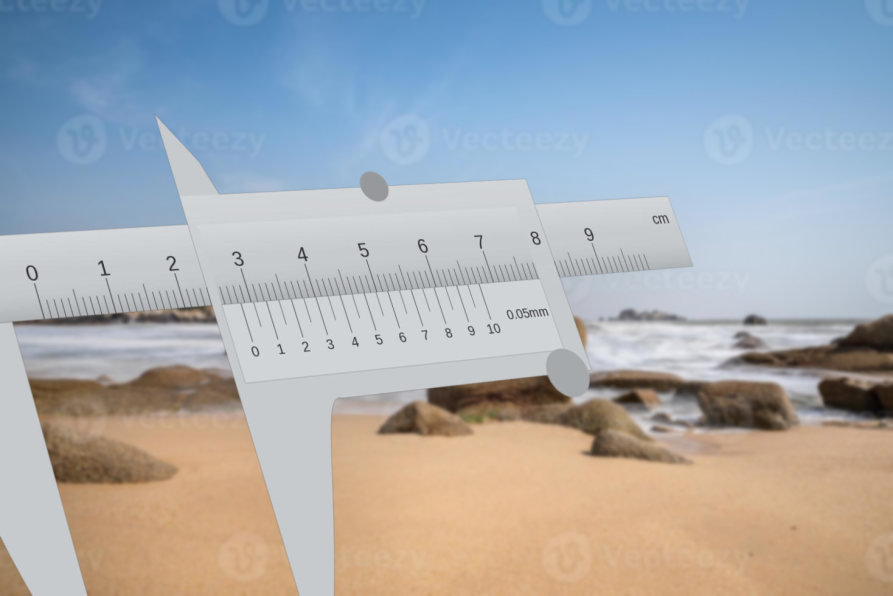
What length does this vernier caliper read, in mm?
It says 28.4 mm
